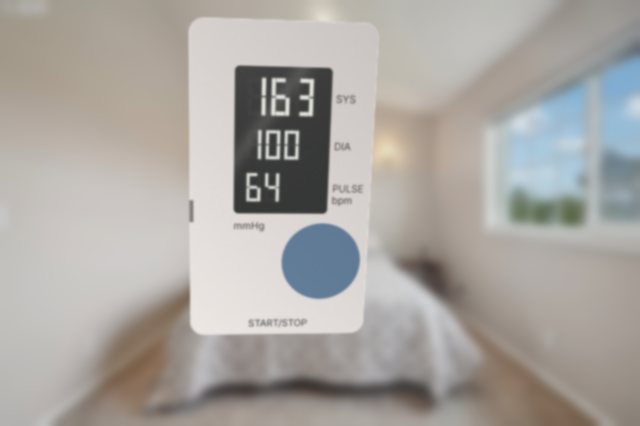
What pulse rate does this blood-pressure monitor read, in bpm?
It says 64 bpm
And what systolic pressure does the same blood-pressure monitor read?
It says 163 mmHg
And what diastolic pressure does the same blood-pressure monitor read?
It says 100 mmHg
